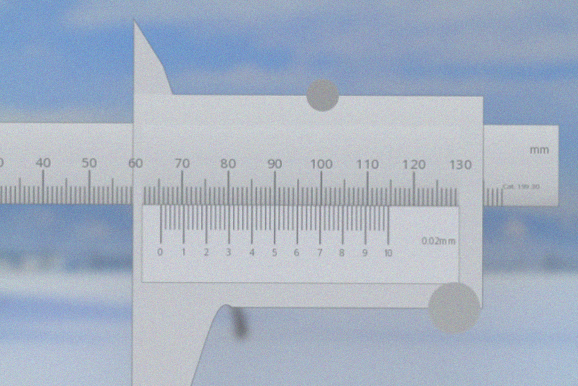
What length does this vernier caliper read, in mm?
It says 65.5 mm
